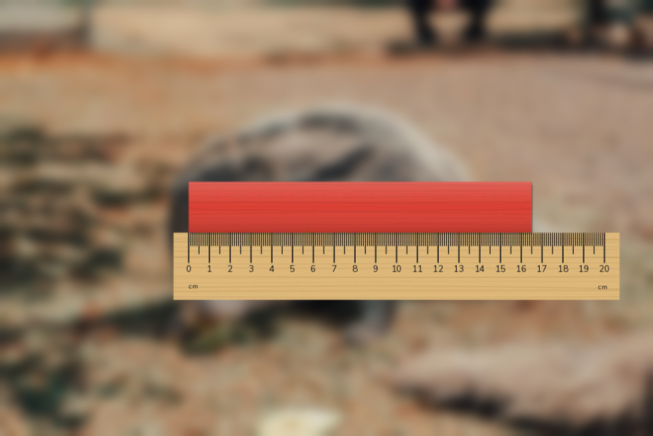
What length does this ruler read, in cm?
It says 16.5 cm
